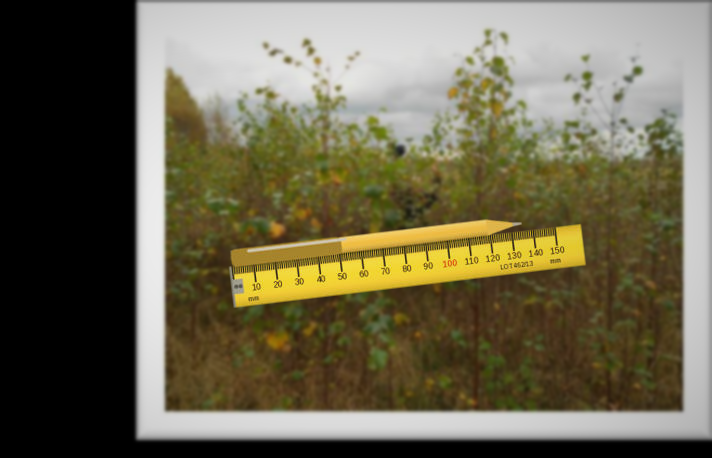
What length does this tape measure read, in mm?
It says 135 mm
